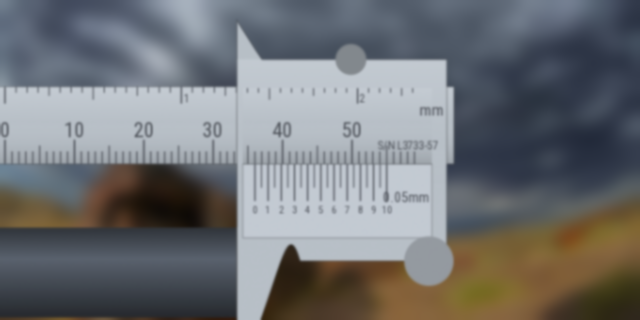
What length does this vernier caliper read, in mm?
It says 36.0 mm
